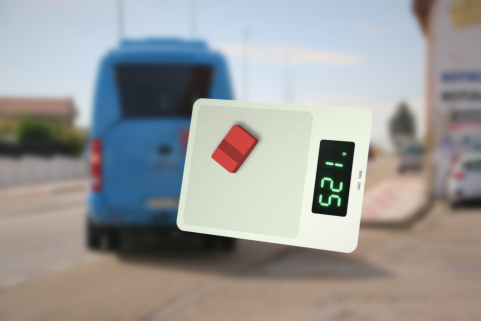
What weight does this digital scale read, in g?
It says 521 g
